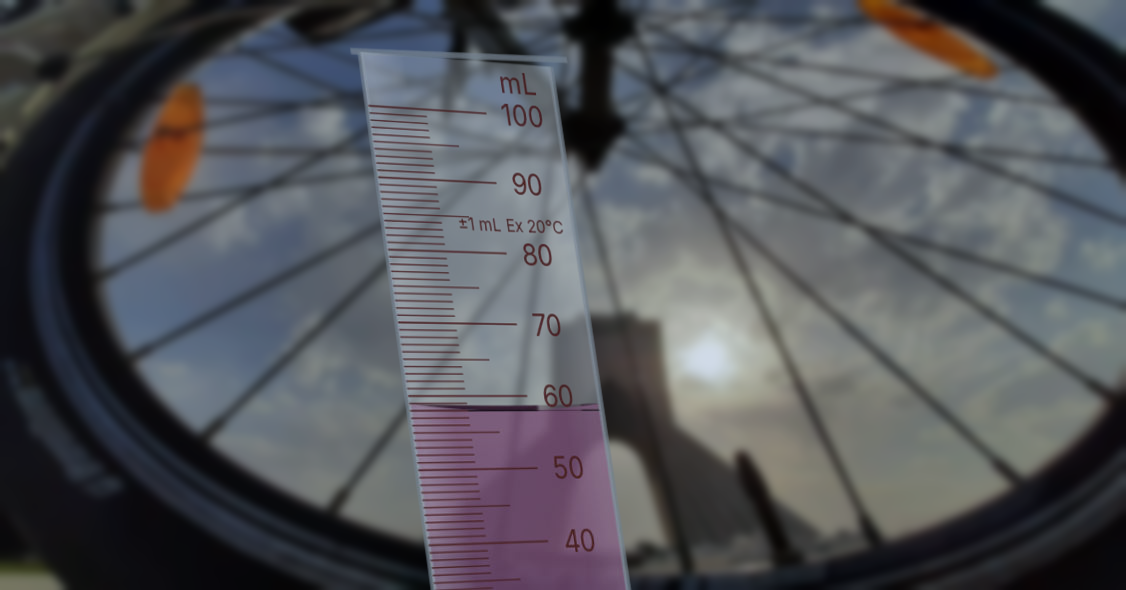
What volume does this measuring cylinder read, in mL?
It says 58 mL
